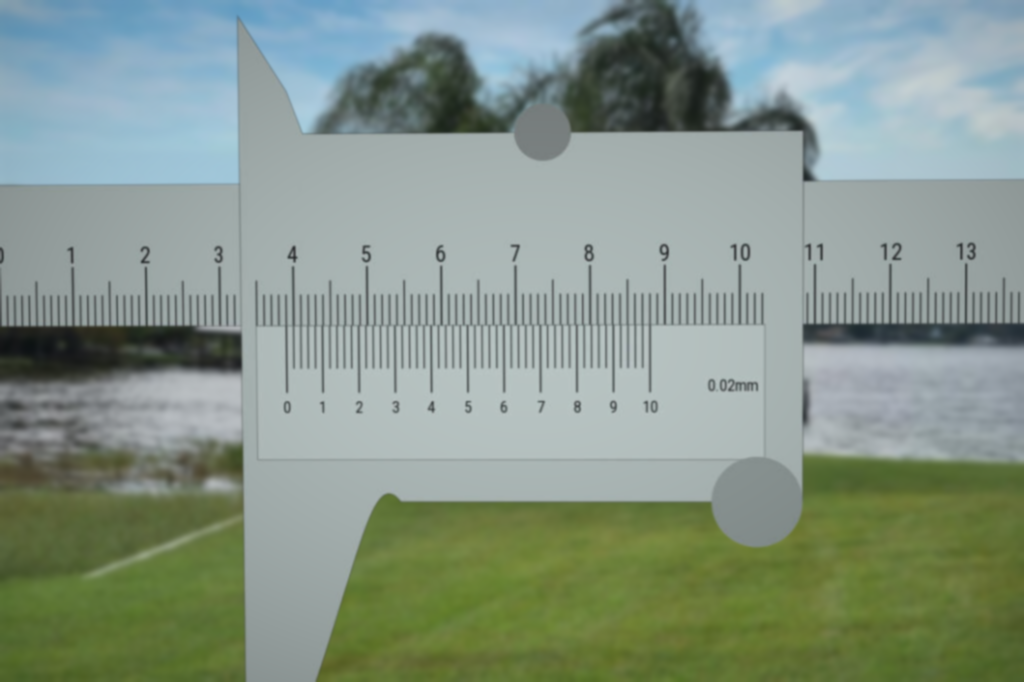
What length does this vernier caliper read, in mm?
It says 39.0 mm
